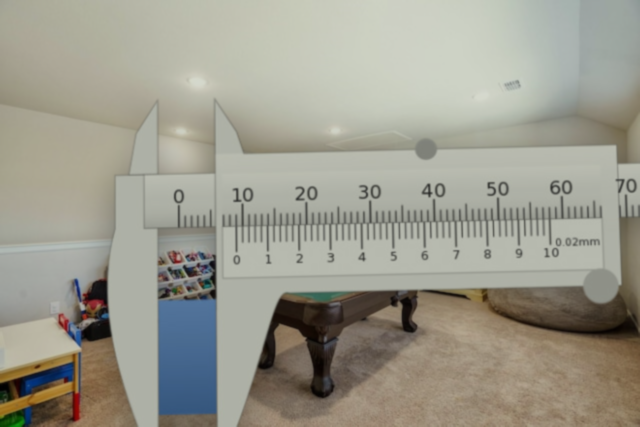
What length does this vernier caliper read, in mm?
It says 9.0 mm
